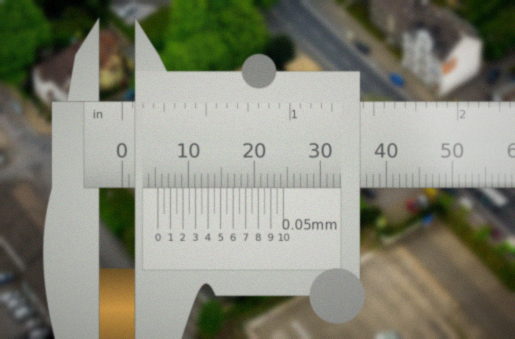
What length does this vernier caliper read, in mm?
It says 5.4 mm
